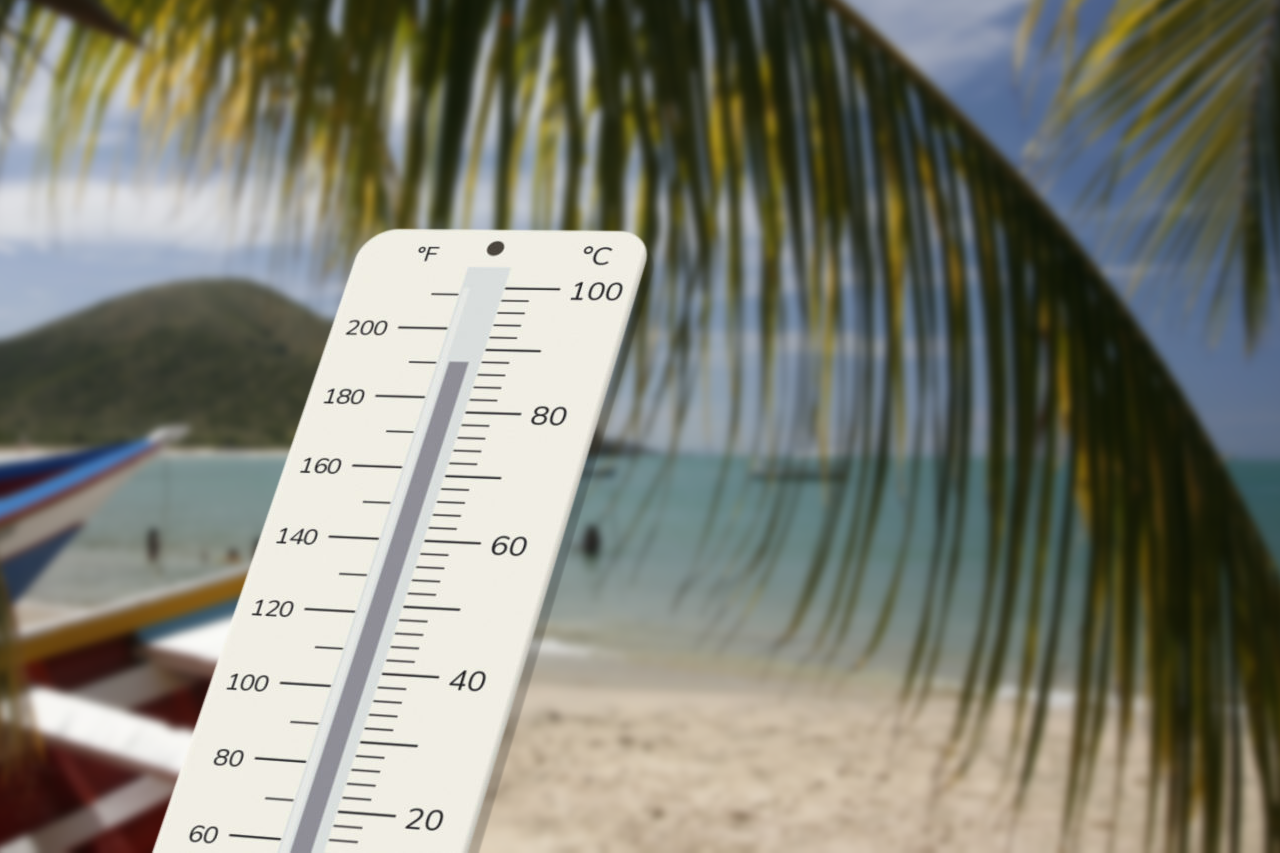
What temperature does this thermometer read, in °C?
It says 88 °C
